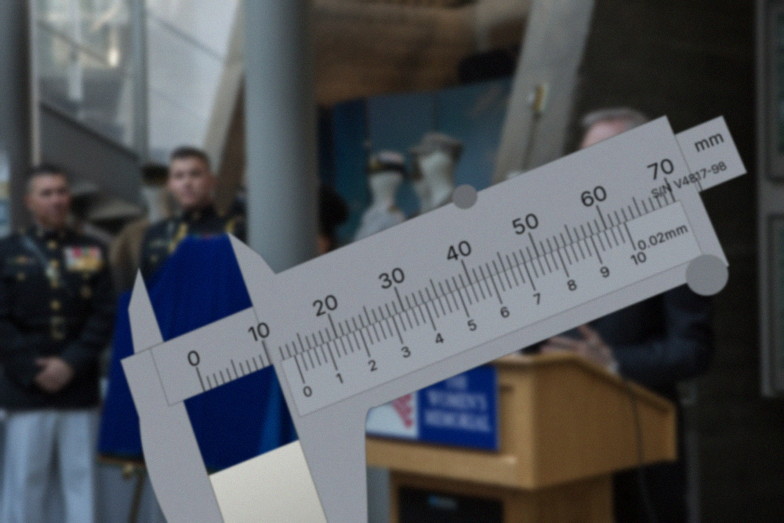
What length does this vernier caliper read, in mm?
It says 13.6 mm
